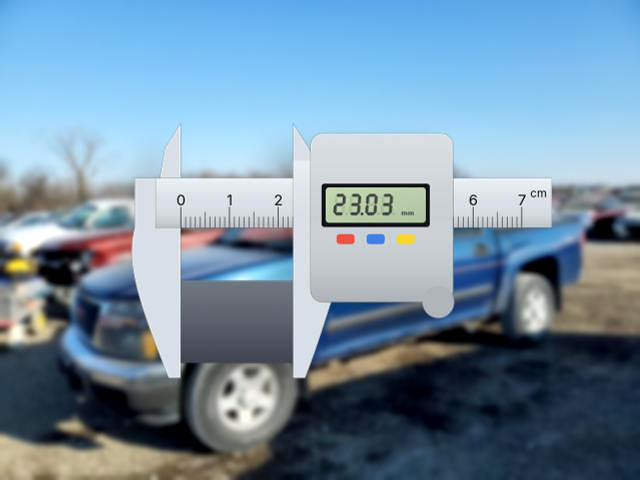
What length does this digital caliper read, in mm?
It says 23.03 mm
